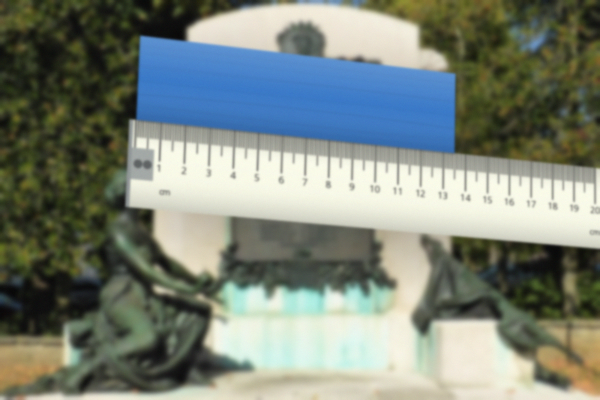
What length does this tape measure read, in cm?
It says 13.5 cm
